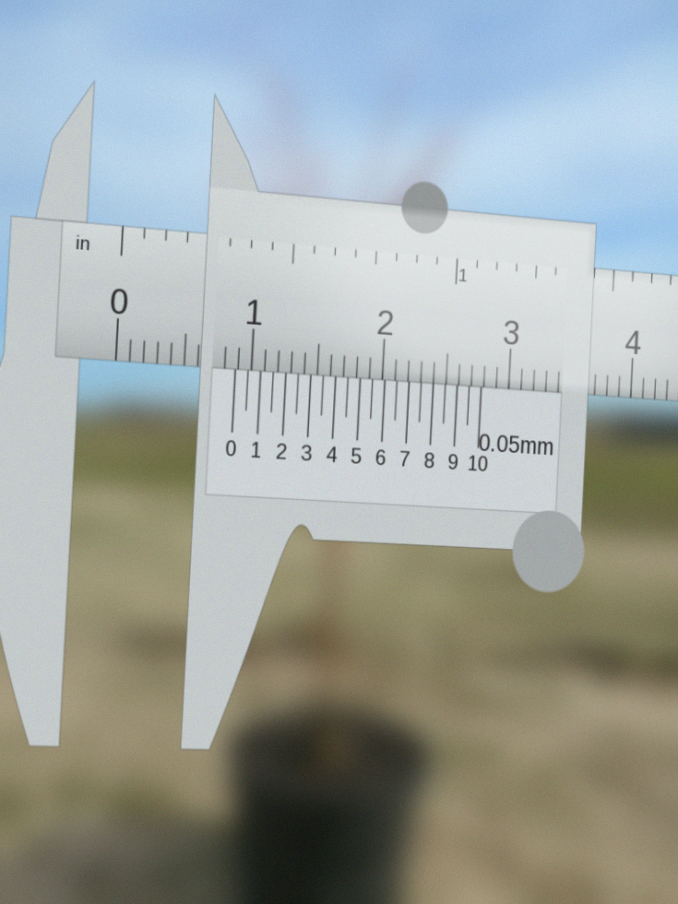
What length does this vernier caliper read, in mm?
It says 8.8 mm
